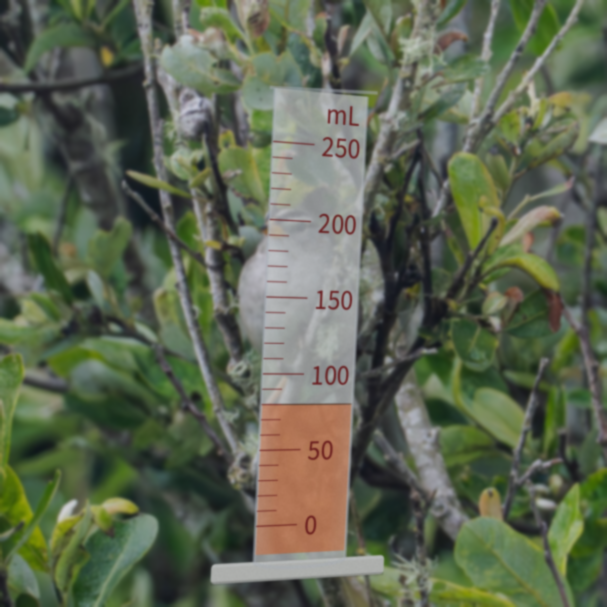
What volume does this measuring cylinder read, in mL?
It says 80 mL
